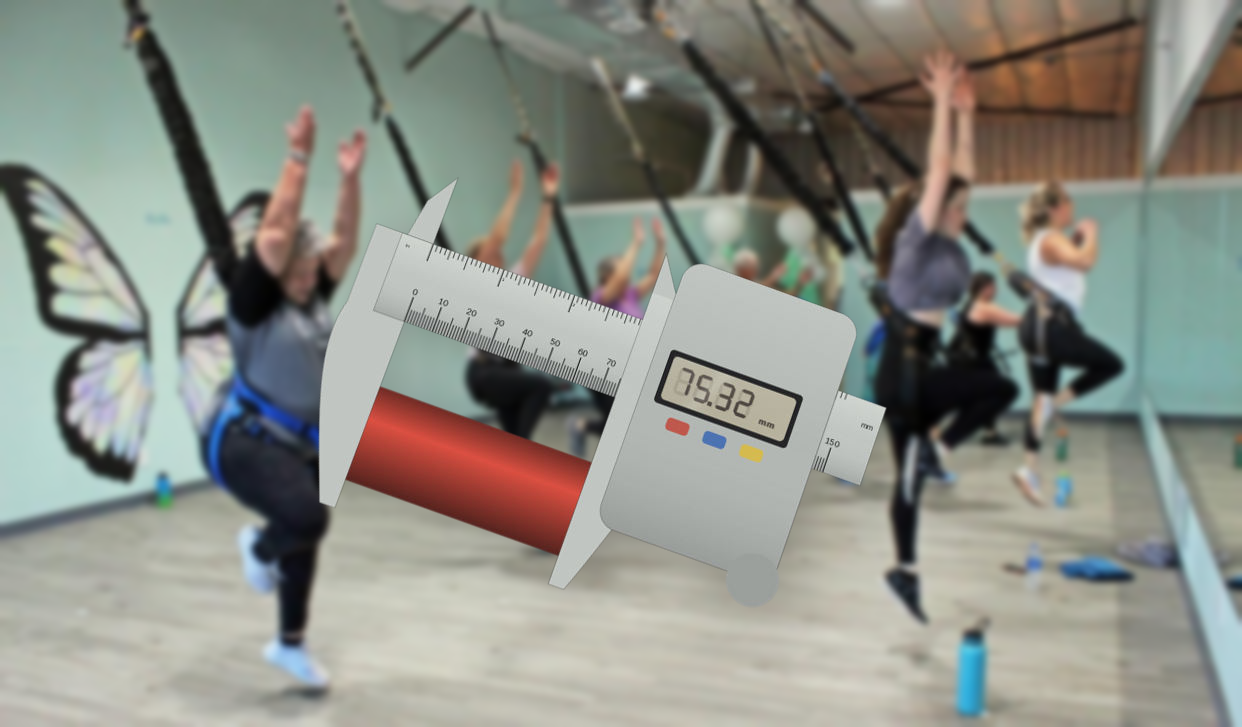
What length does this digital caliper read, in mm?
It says 75.32 mm
